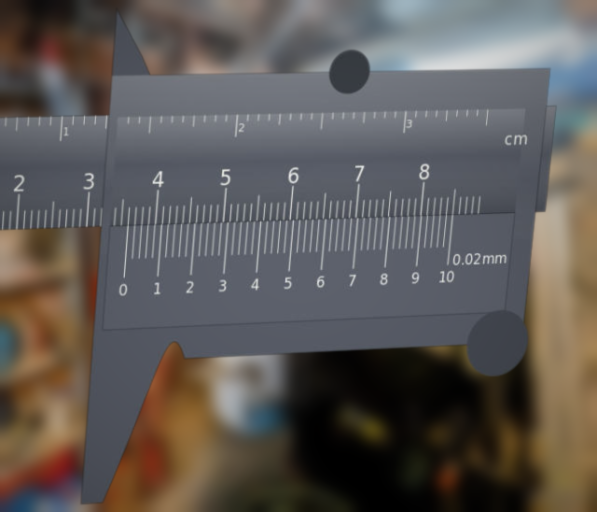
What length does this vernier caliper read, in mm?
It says 36.0 mm
